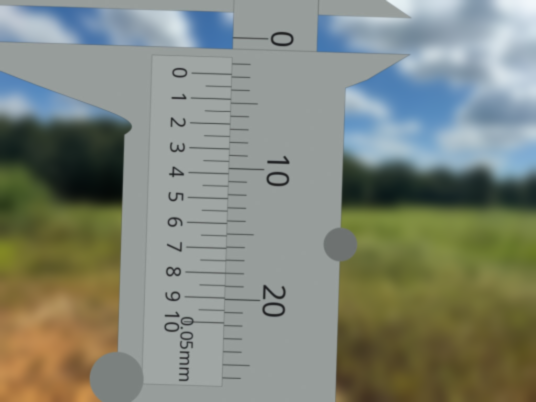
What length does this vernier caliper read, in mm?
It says 2.8 mm
